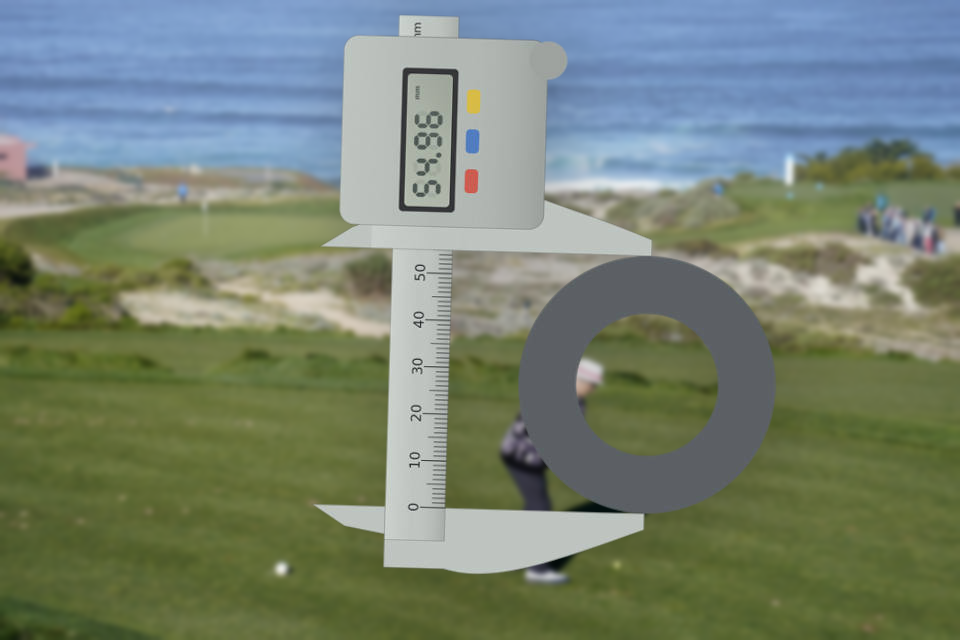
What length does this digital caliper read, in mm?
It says 54.96 mm
